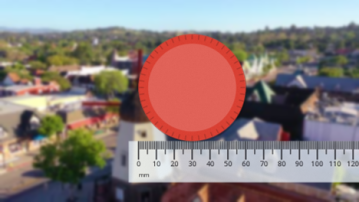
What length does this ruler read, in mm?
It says 60 mm
